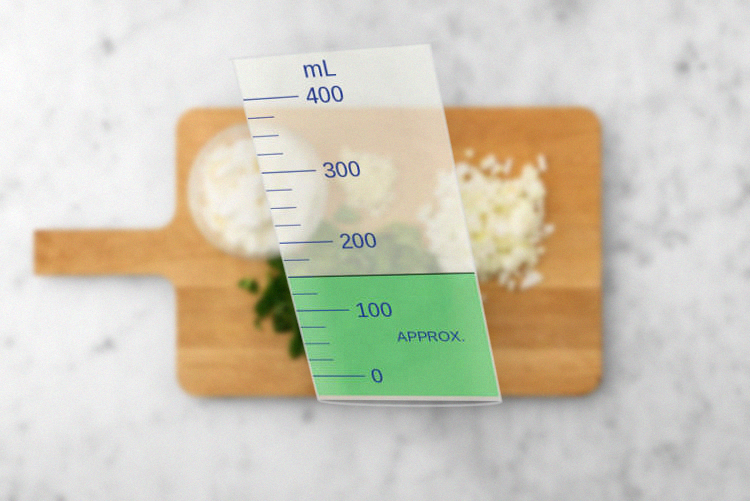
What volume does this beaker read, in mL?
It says 150 mL
